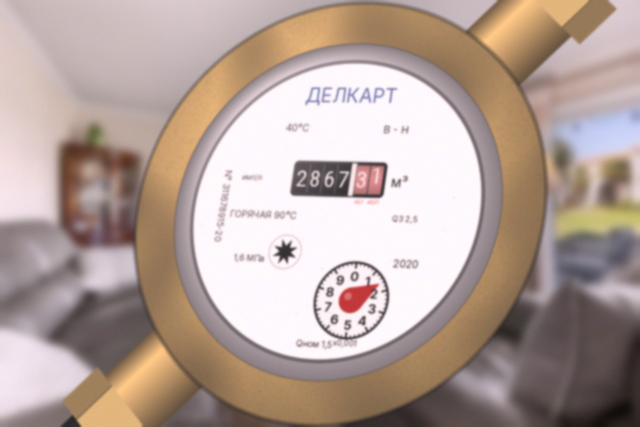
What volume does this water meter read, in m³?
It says 2867.311 m³
